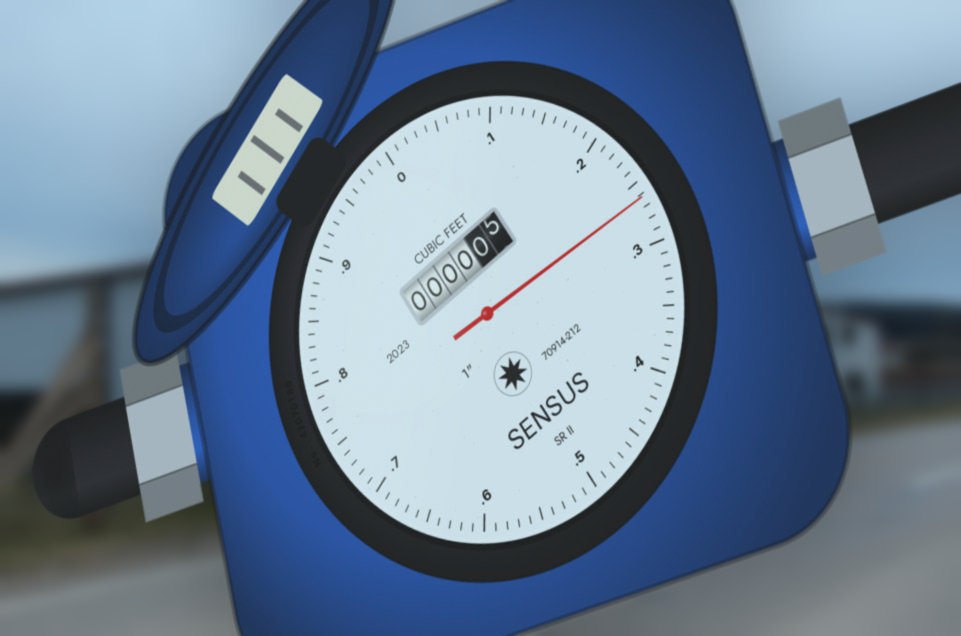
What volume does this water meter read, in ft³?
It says 5.26 ft³
